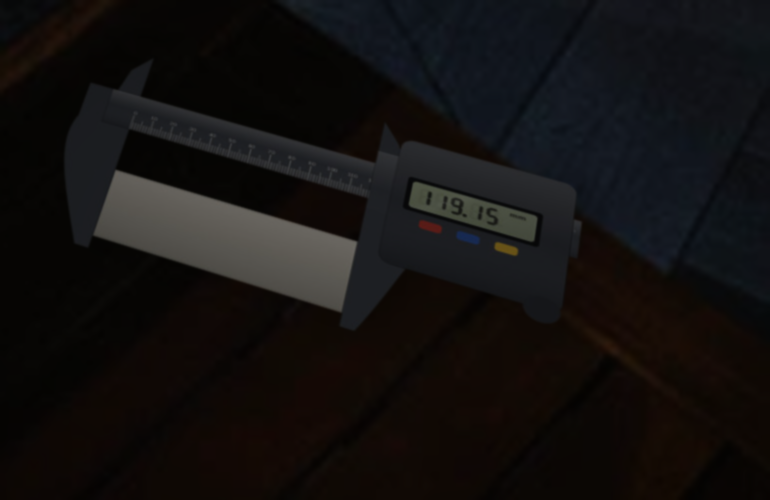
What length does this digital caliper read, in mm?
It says 119.15 mm
